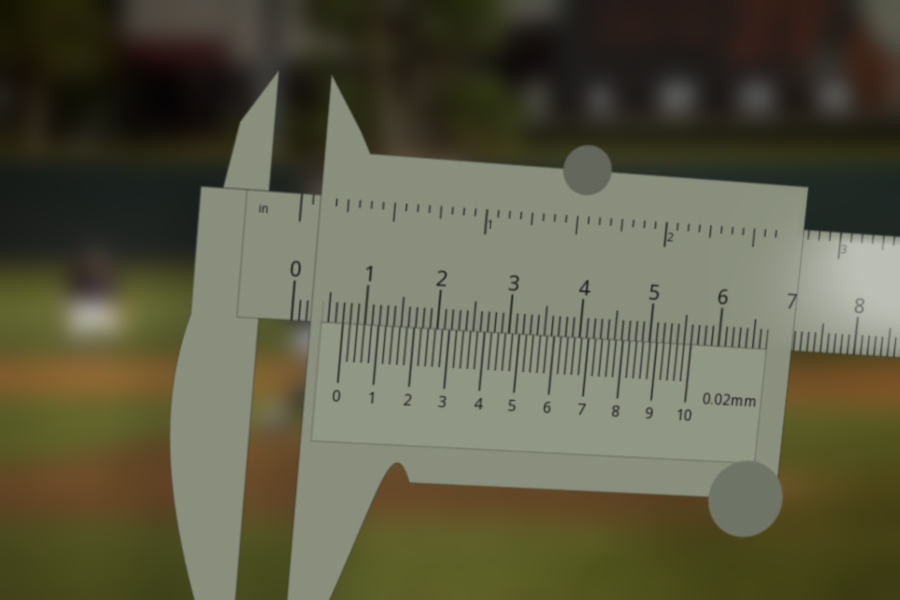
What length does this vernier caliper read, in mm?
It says 7.0 mm
